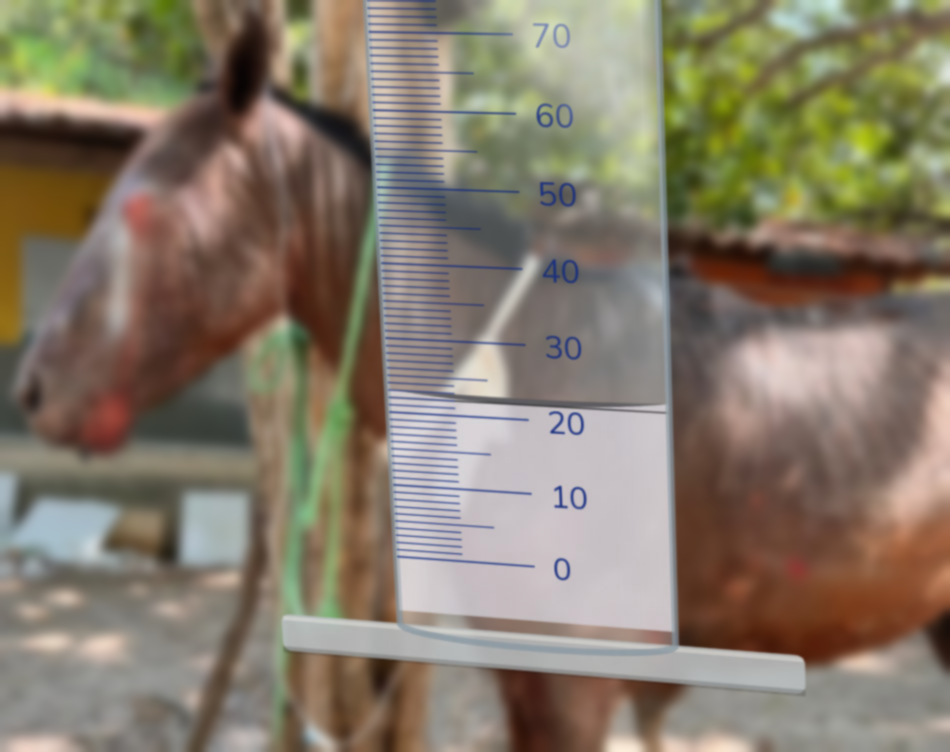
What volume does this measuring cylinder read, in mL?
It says 22 mL
